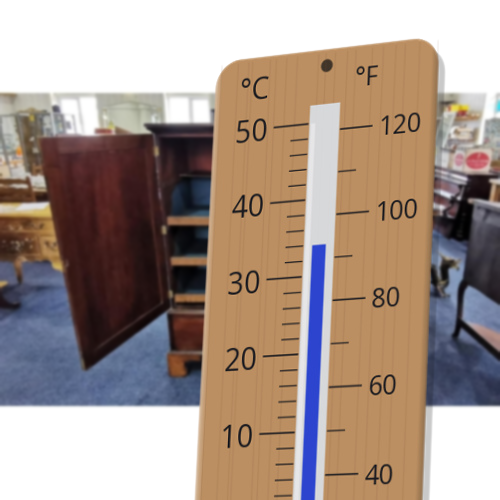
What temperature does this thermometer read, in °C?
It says 34 °C
